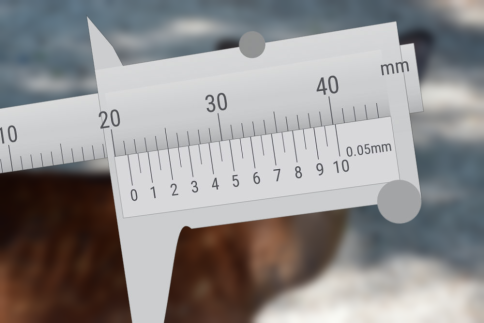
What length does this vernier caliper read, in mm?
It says 21.2 mm
